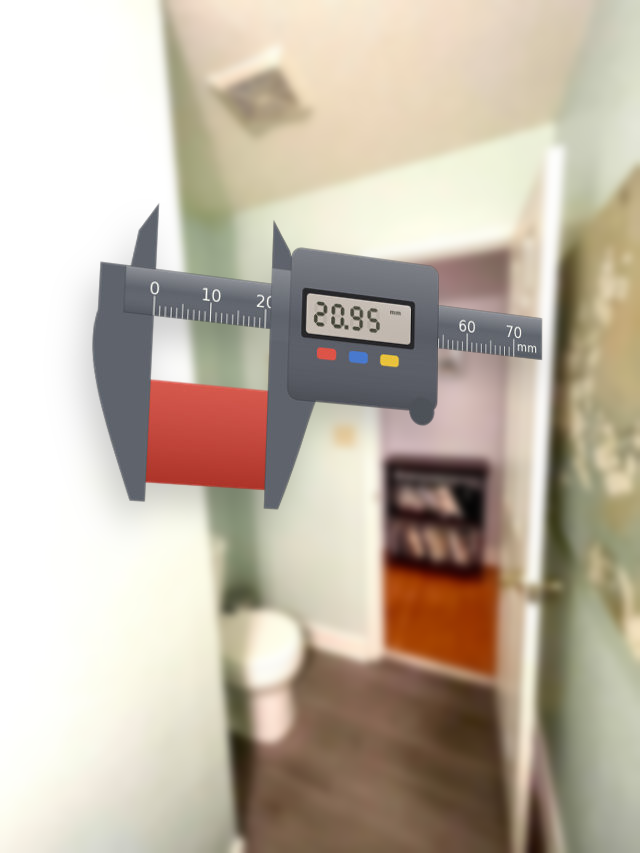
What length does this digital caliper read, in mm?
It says 20.95 mm
